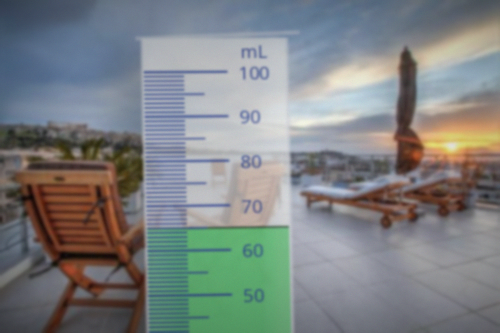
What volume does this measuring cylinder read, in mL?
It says 65 mL
